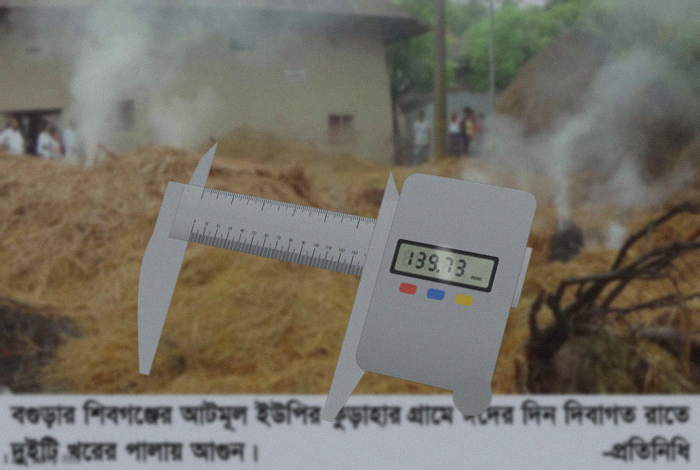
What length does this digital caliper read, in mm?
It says 139.73 mm
